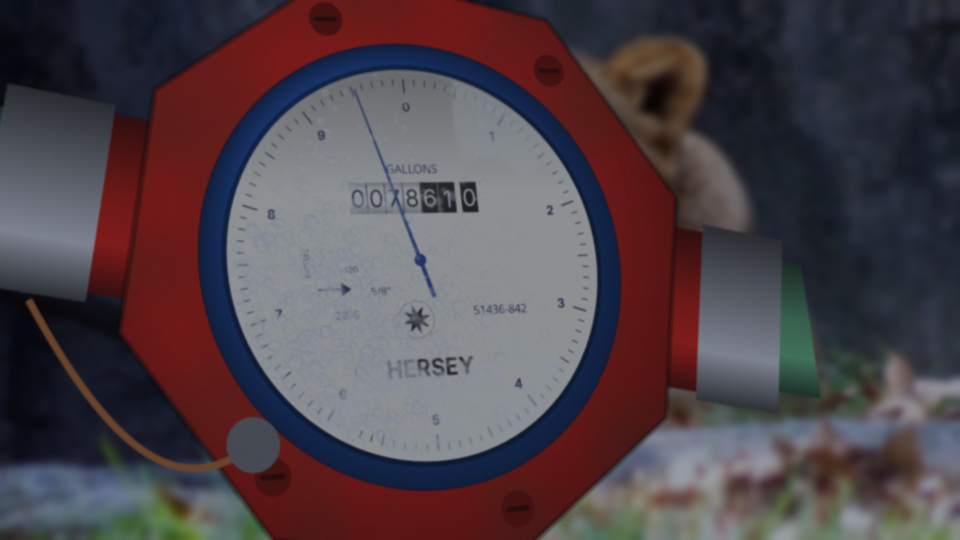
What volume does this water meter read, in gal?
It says 78609.5 gal
